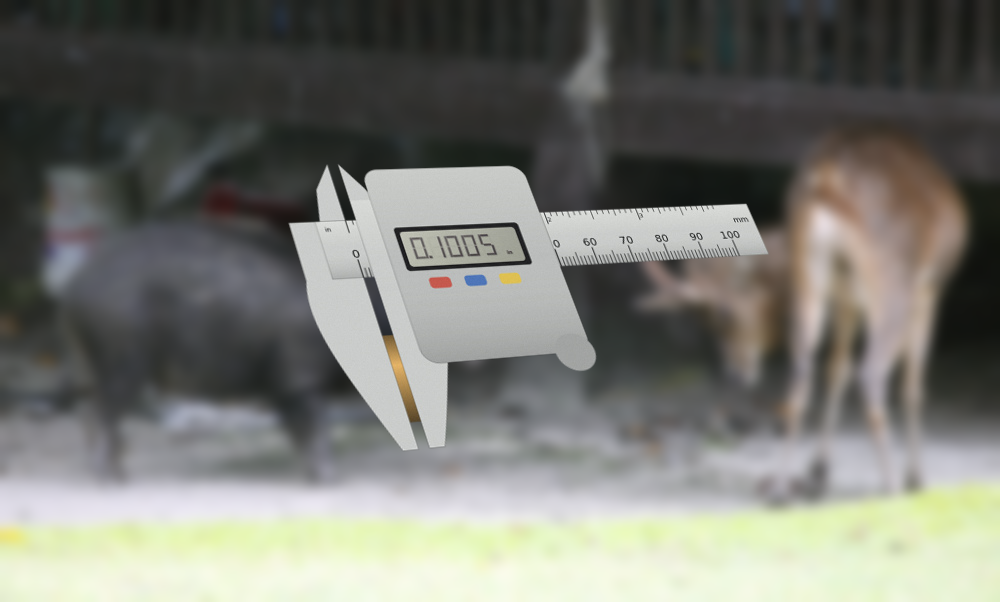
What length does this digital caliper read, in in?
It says 0.1005 in
